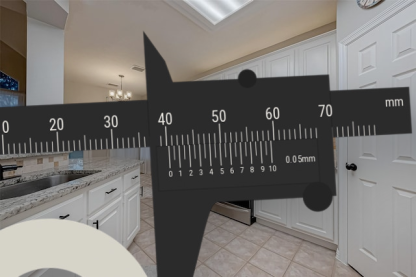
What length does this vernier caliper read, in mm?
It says 40.4 mm
